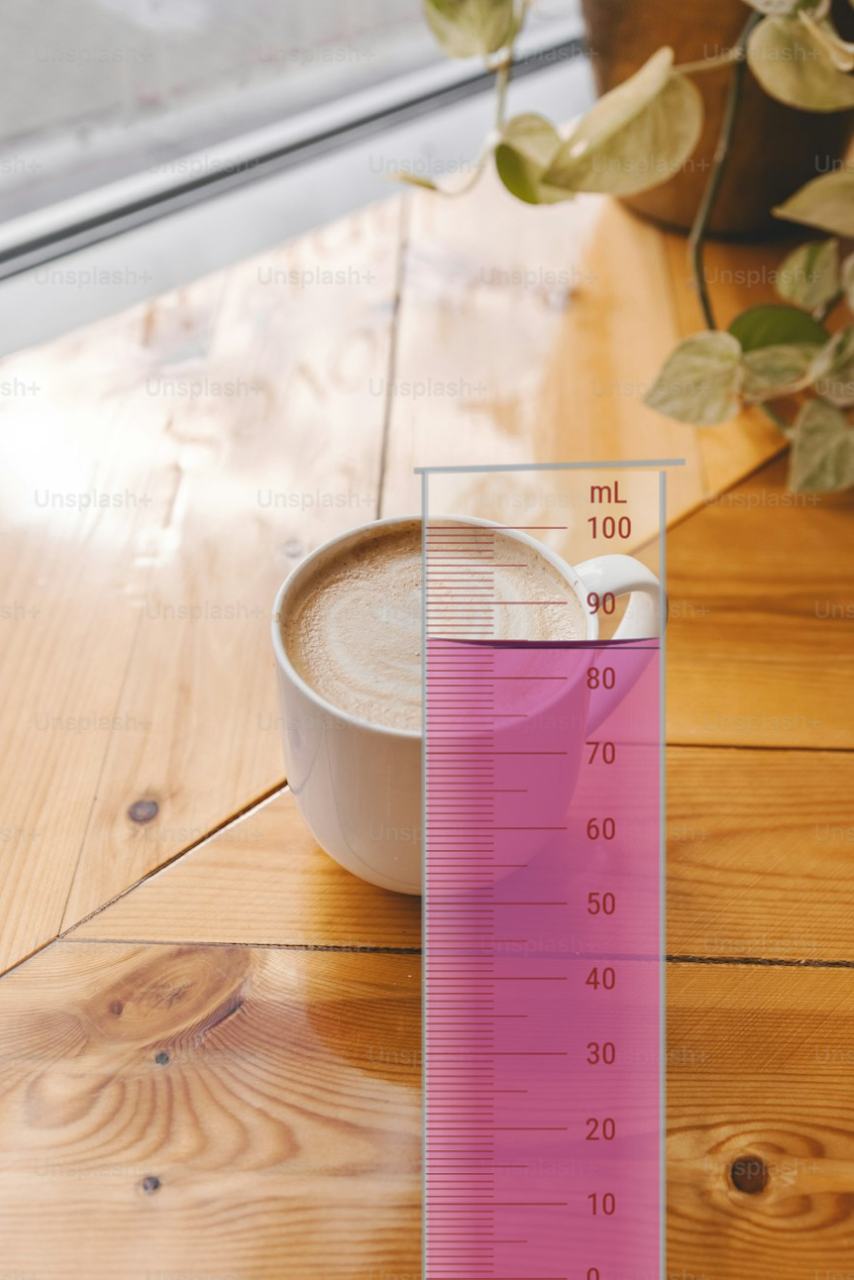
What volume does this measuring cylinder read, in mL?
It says 84 mL
